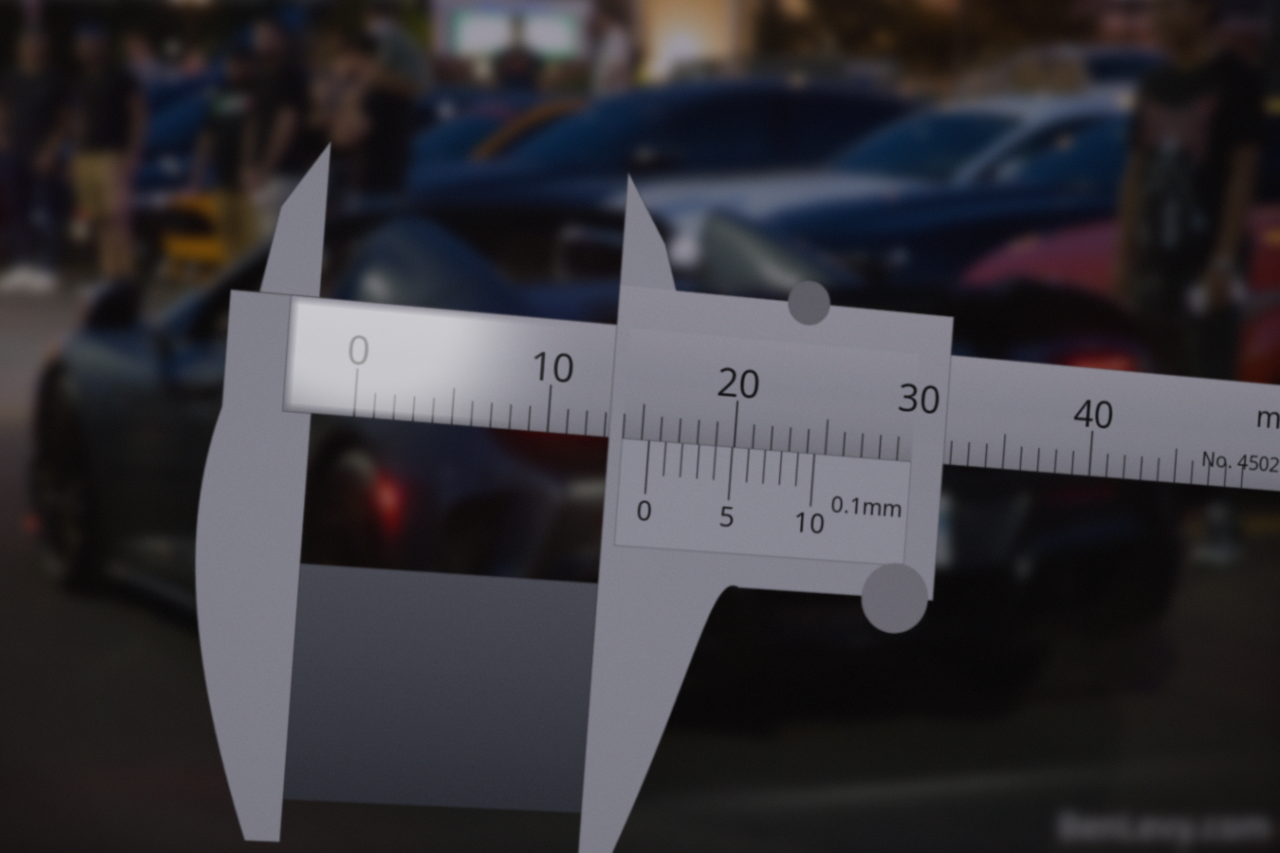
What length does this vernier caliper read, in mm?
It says 15.4 mm
